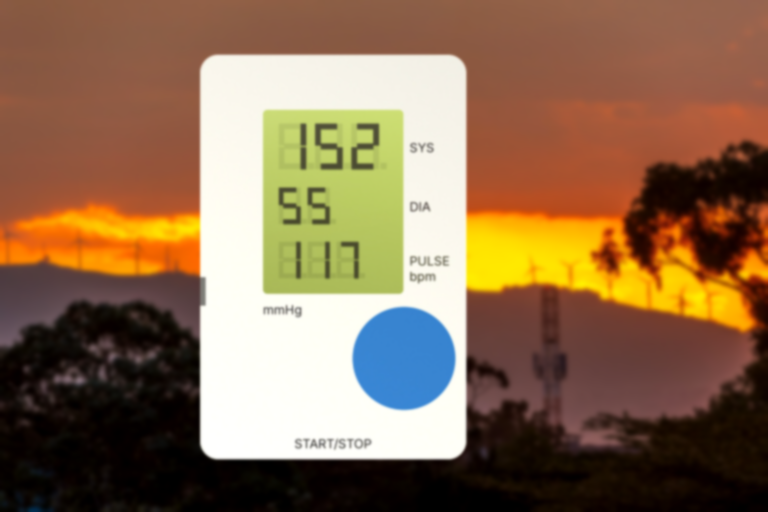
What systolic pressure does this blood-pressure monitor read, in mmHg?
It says 152 mmHg
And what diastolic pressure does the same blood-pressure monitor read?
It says 55 mmHg
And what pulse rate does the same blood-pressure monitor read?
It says 117 bpm
